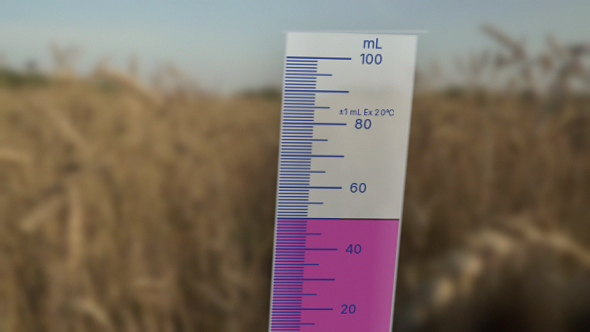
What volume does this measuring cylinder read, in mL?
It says 50 mL
